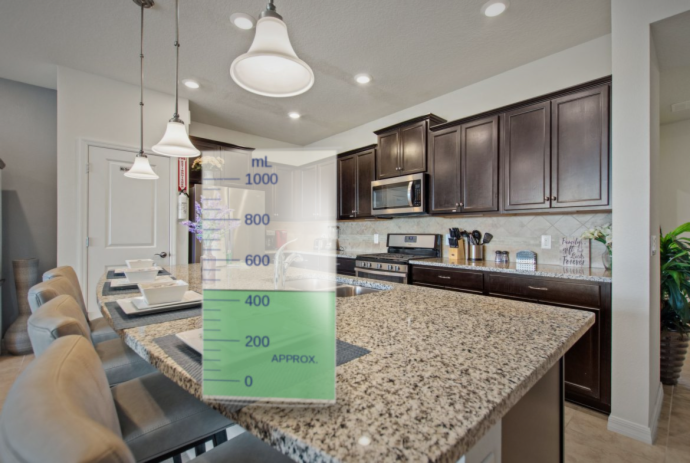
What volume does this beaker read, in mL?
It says 450 mL
